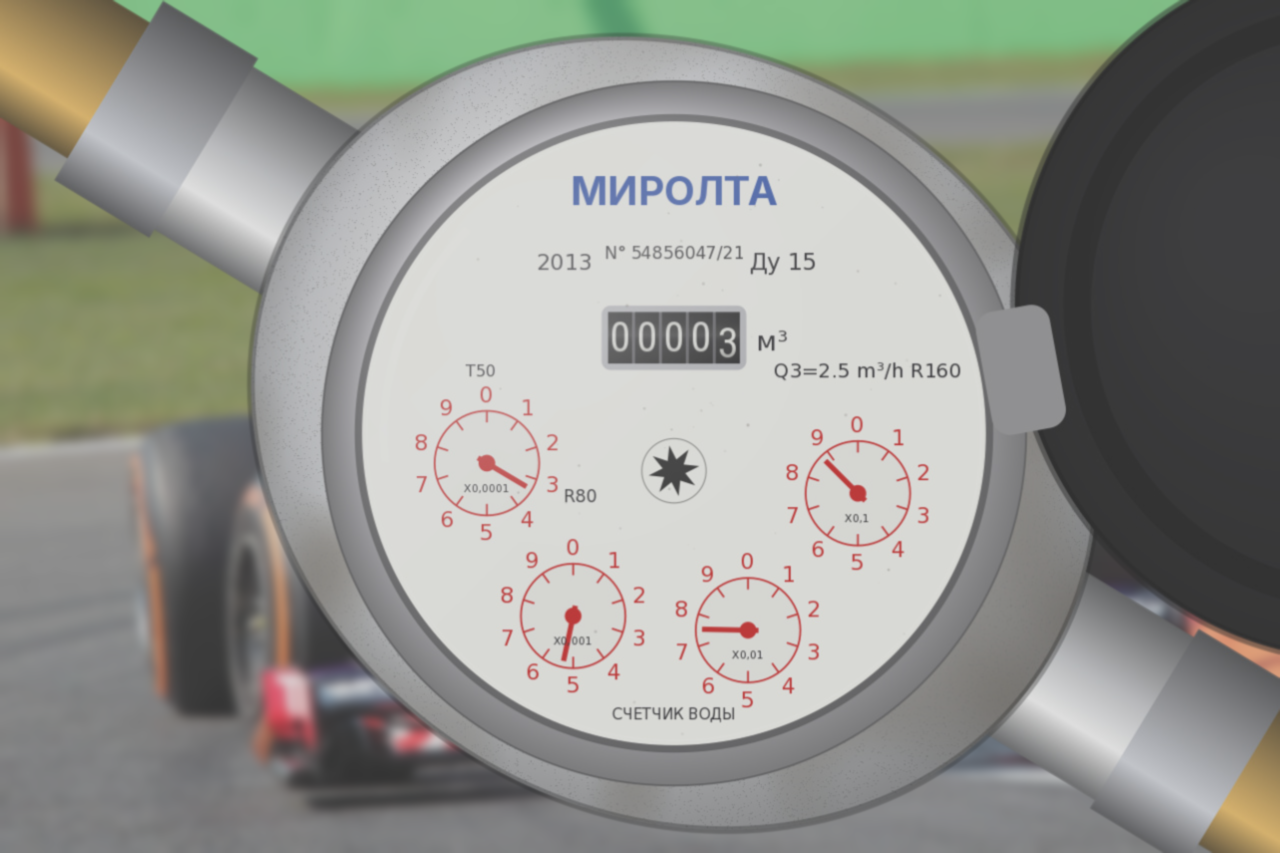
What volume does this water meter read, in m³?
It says 2.8753 m³
